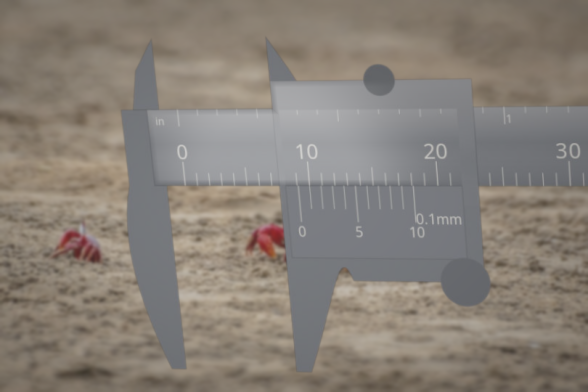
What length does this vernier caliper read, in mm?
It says 9.1 mm
